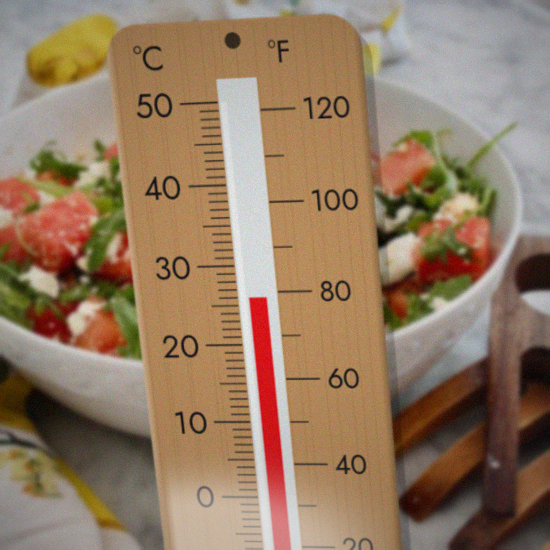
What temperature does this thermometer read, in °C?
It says 26 °C
